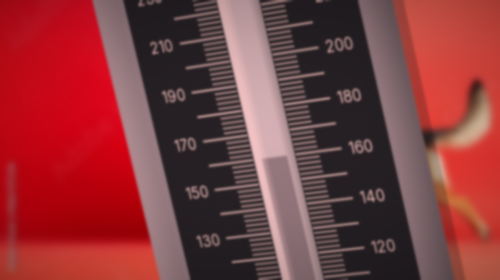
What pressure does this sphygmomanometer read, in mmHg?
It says 160 mmHg
